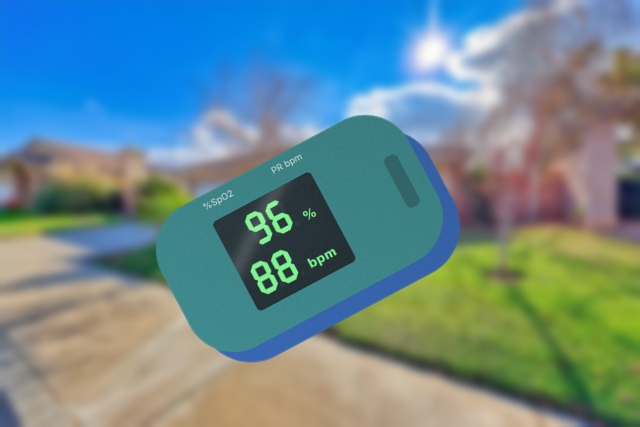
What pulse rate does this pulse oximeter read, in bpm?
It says 88 bpm
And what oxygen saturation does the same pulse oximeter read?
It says 96 %
